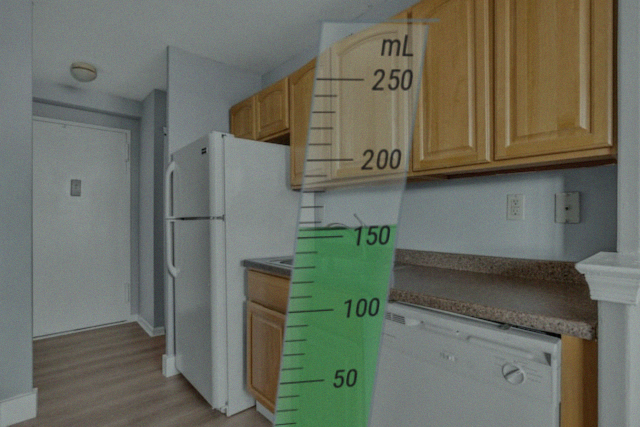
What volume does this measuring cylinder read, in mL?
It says 155 mL
